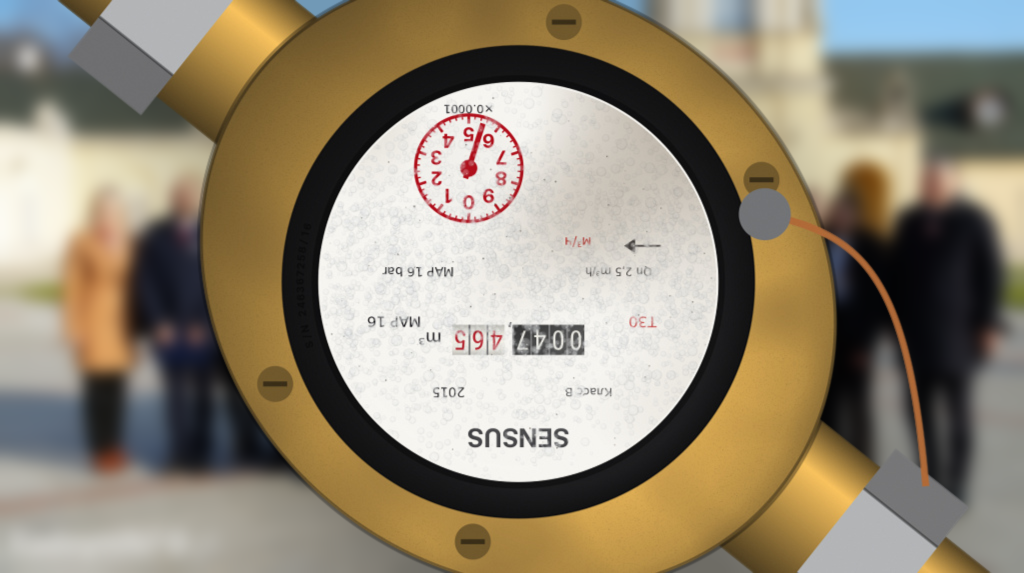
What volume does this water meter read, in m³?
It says 47.4655 m³
